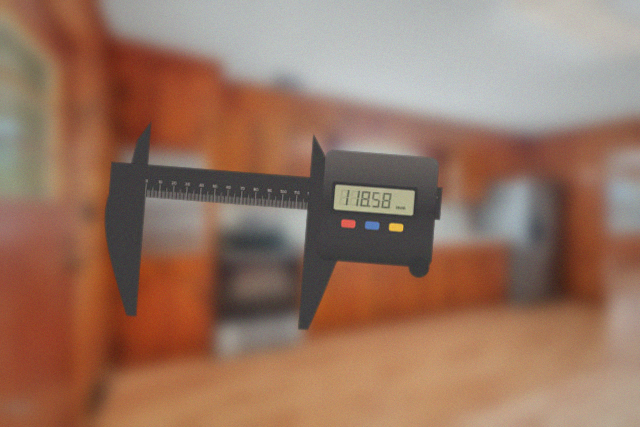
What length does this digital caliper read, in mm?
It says 118.58 mm
